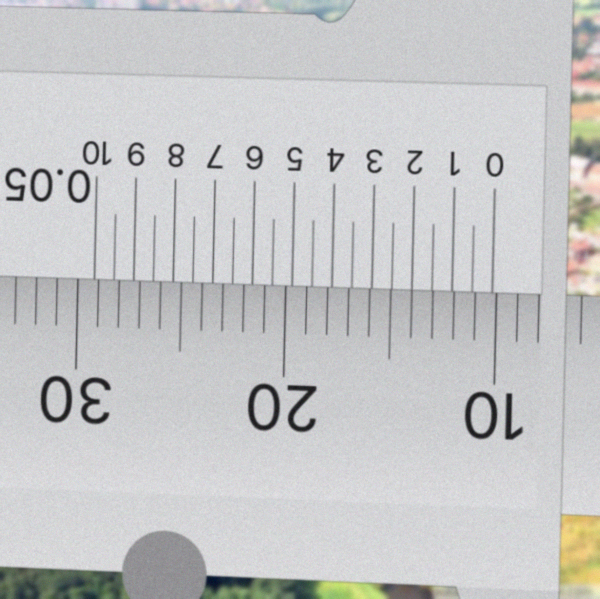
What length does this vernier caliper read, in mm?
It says 10.2 mm
